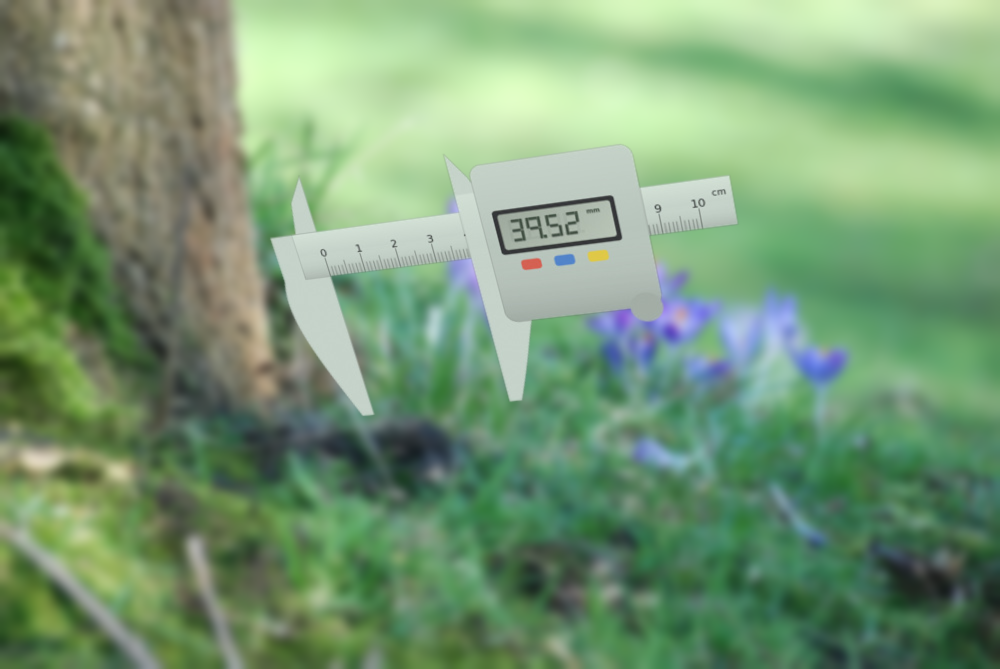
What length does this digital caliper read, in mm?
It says 39.52 mm
